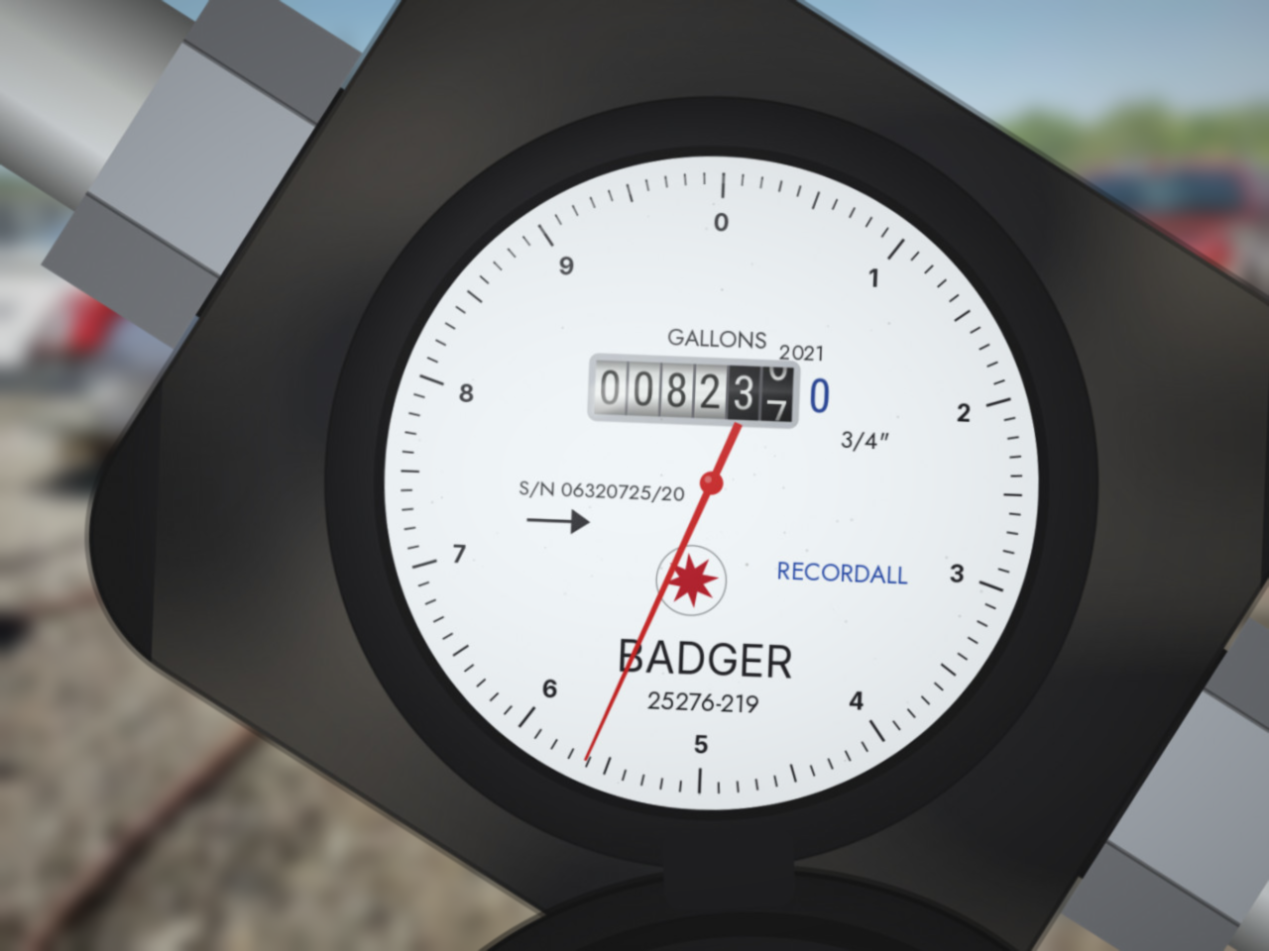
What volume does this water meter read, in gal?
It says 82365.6 gal
